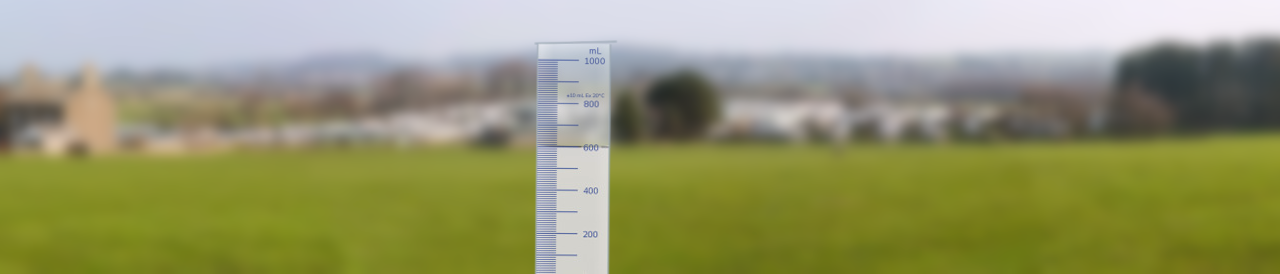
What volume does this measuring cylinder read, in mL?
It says 600 mL
